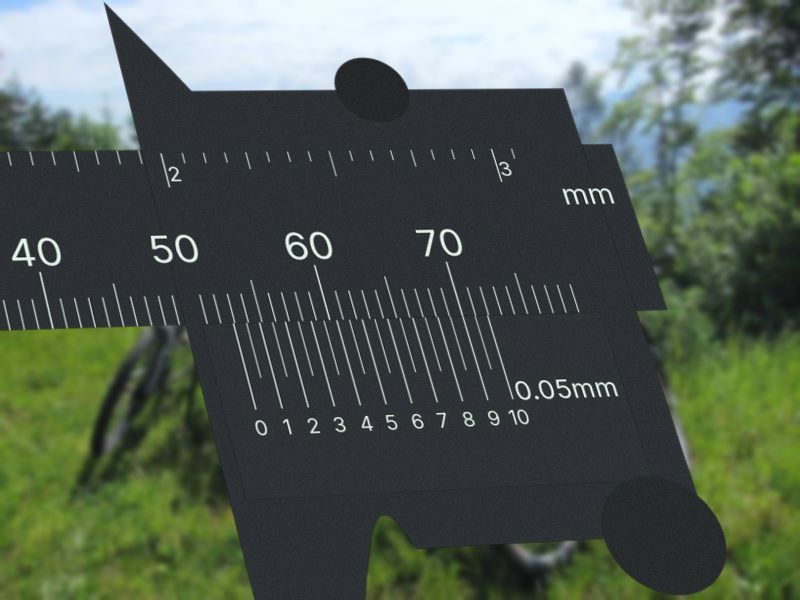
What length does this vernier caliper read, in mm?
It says 52.9 mm
